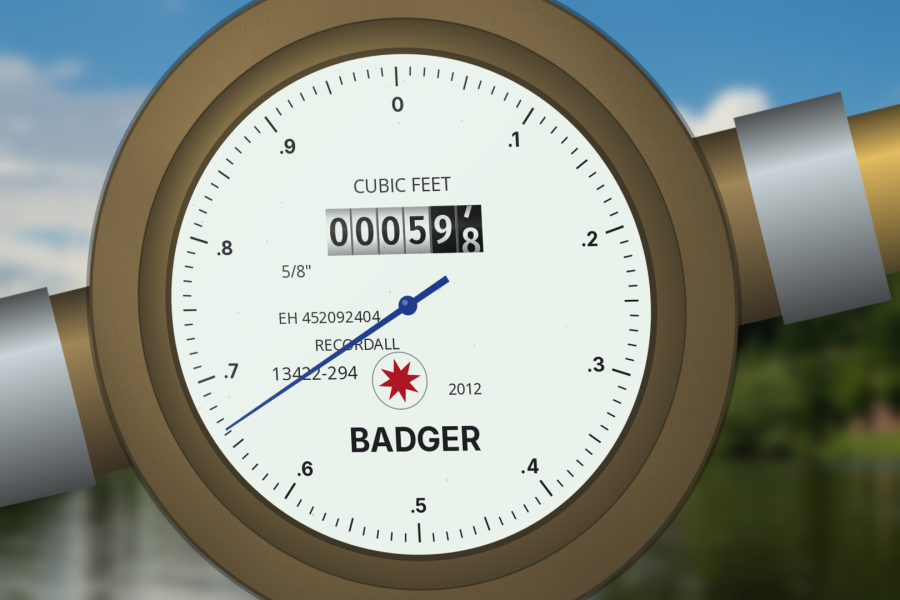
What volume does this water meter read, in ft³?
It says 597.66 ft³
